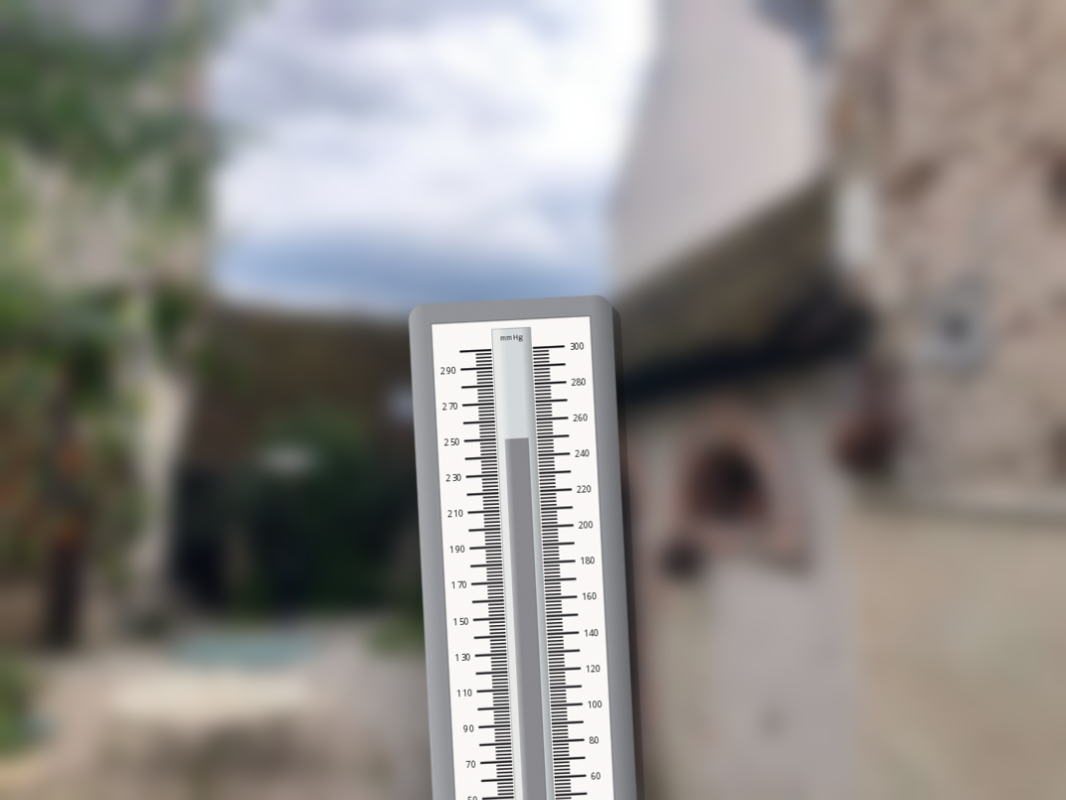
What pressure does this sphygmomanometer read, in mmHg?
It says 250 mmHg
